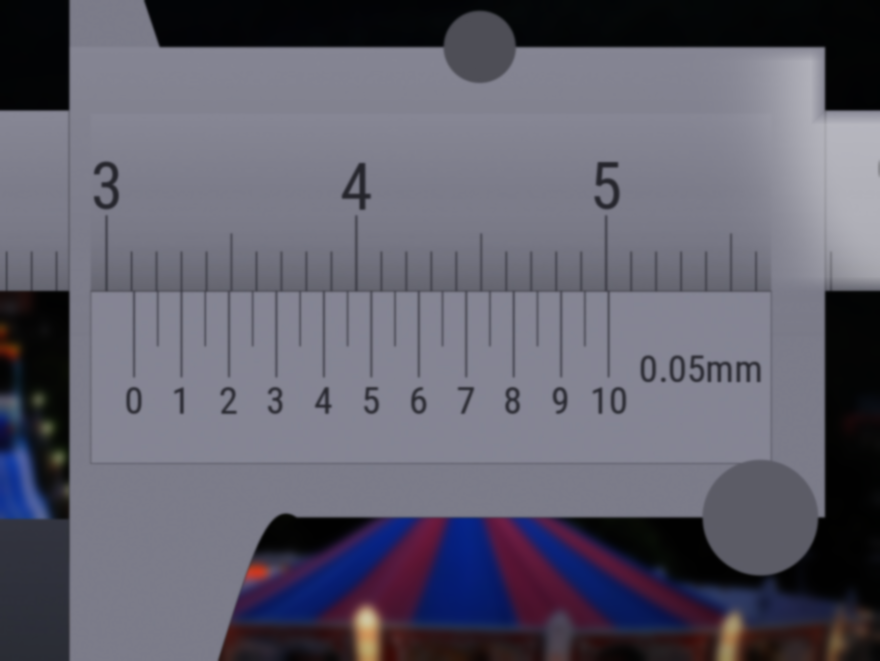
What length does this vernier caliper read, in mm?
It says 31.1 mm
